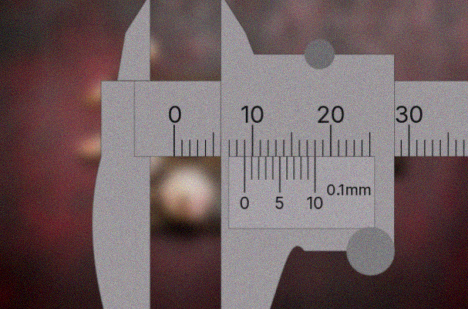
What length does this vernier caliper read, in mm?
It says 9.0 mm
